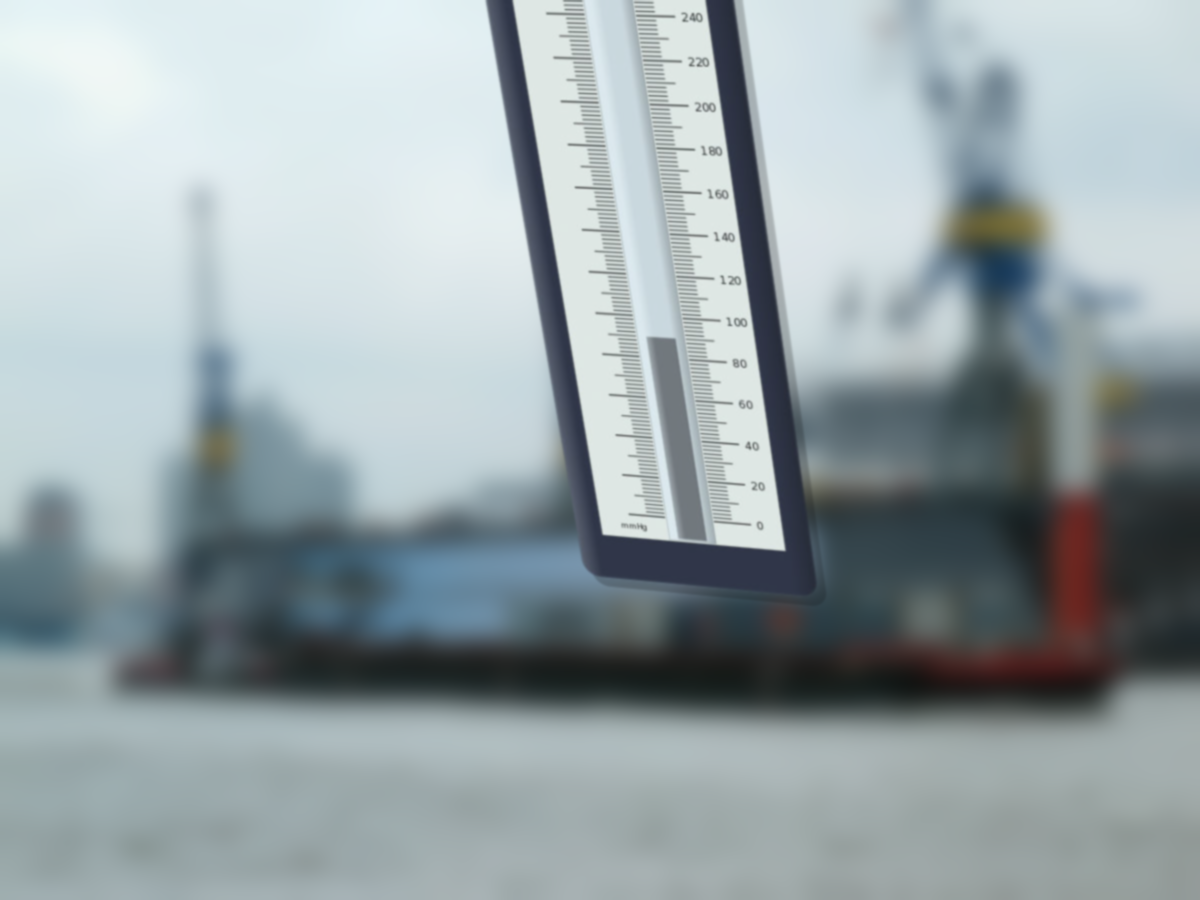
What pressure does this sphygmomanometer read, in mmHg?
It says 90 mmHg
